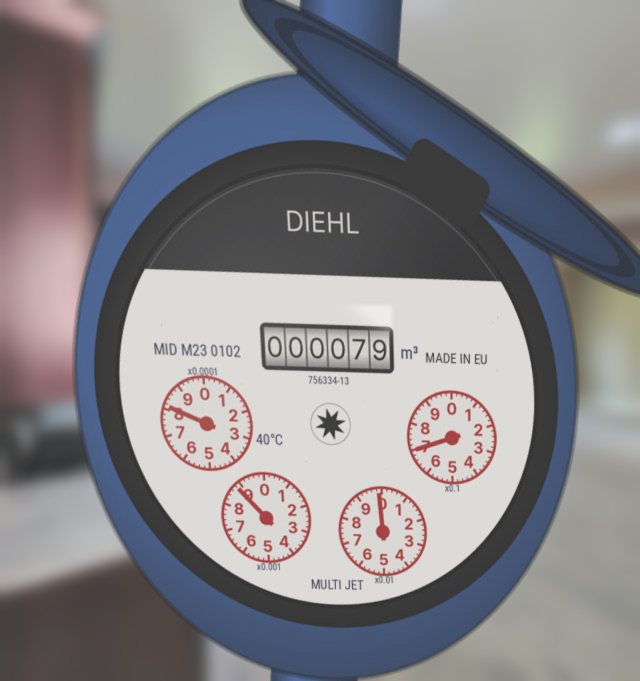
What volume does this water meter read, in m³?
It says 79.6988 m³
